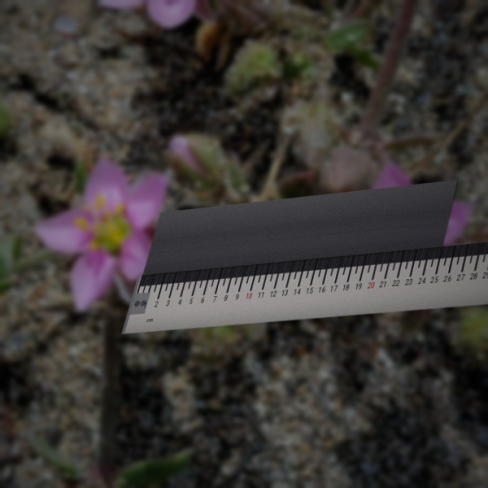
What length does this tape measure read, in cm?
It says 25 cm
